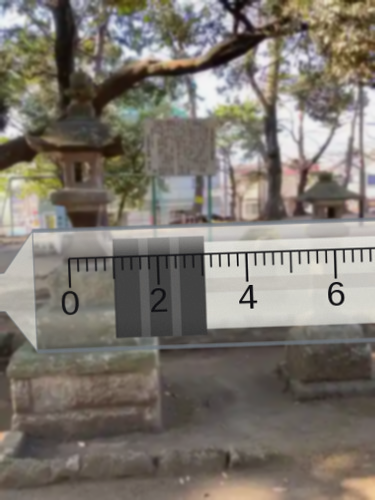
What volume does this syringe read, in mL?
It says 1 mL
